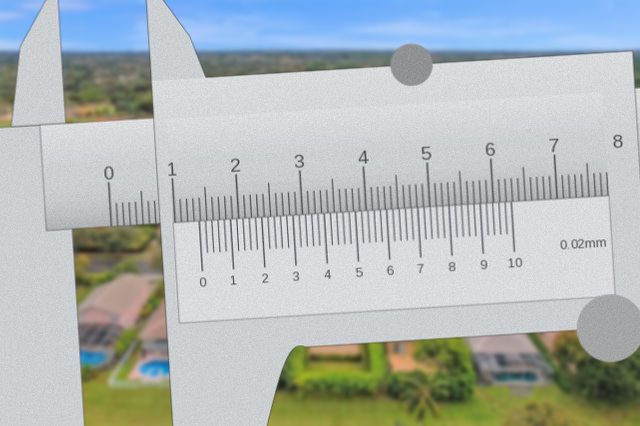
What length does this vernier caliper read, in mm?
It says 13.8 mm
